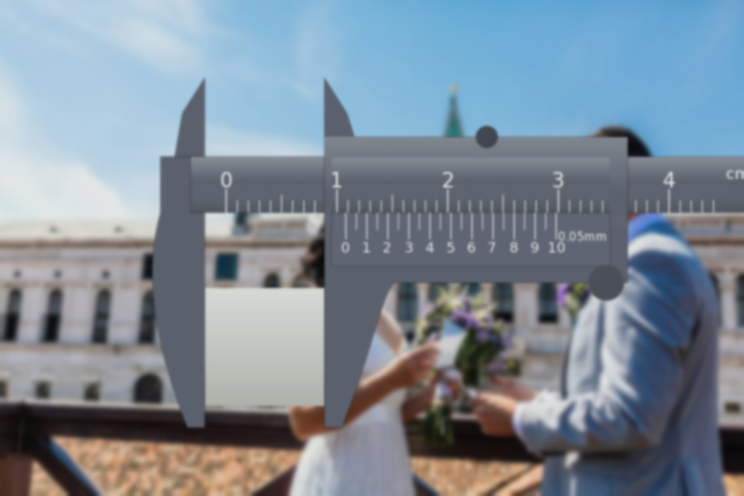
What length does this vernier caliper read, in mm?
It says 10.8 mm
